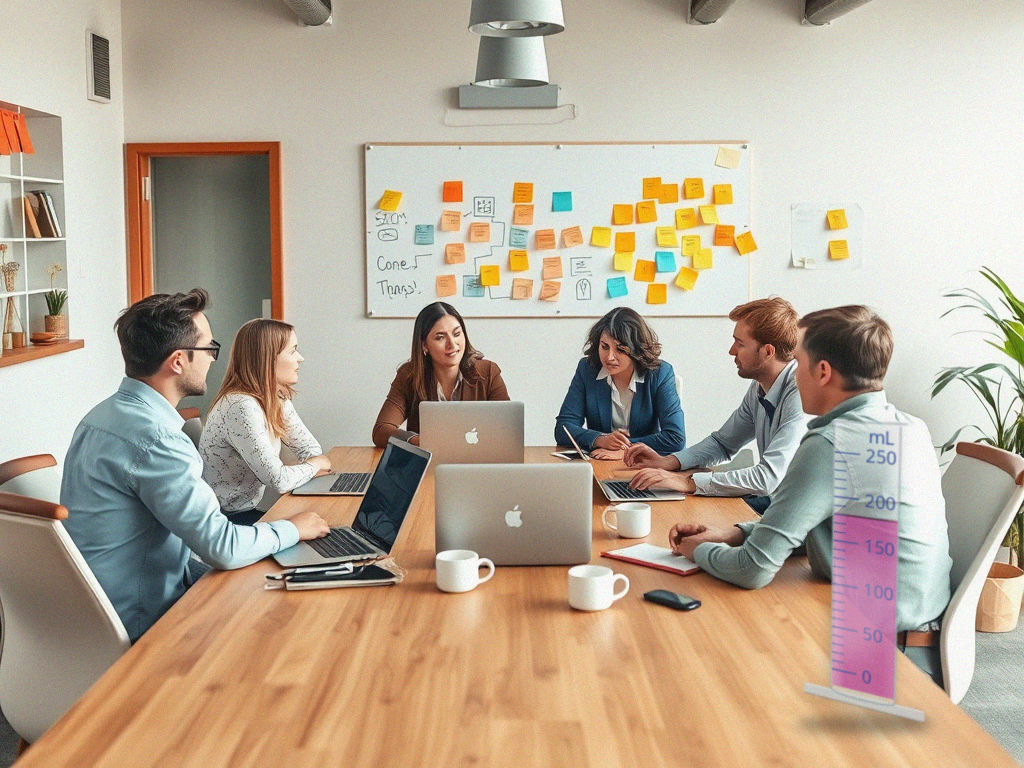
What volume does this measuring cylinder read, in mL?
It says 180 mL
